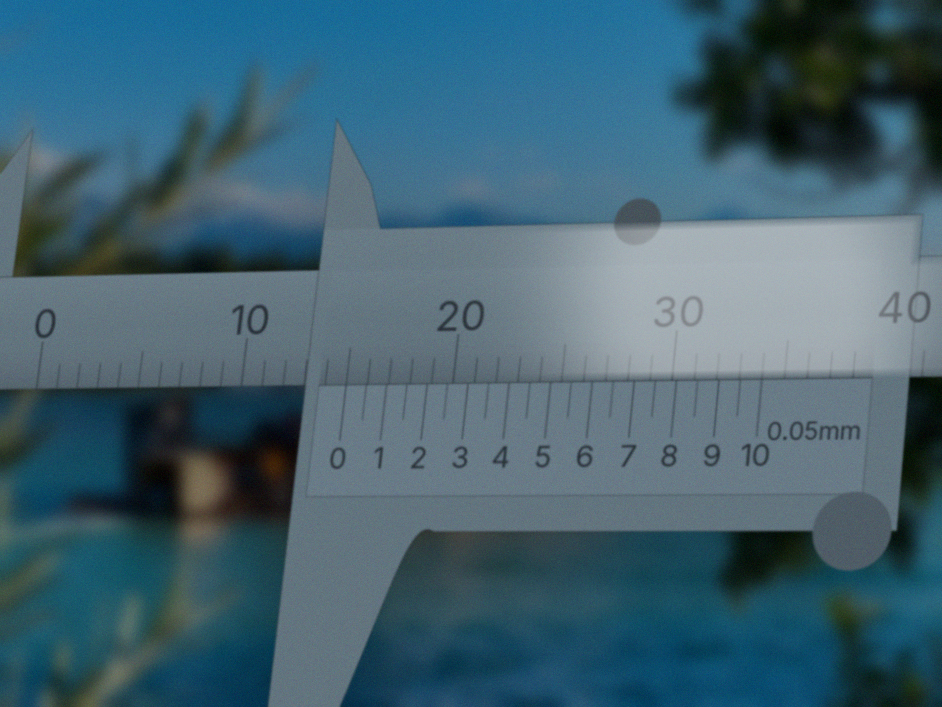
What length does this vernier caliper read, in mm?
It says 15.0 mm
